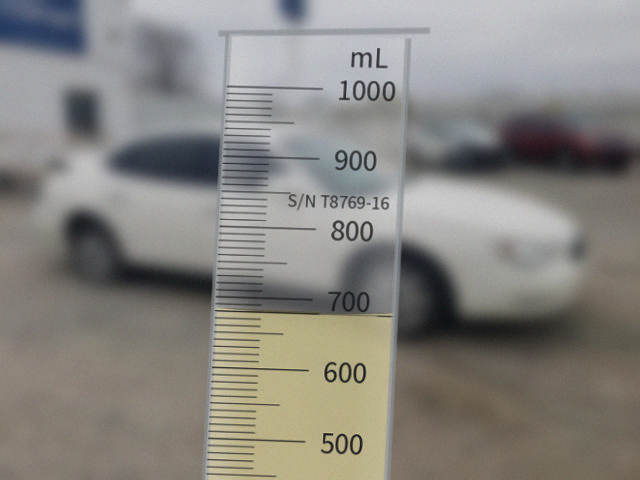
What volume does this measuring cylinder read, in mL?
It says 680 mL
